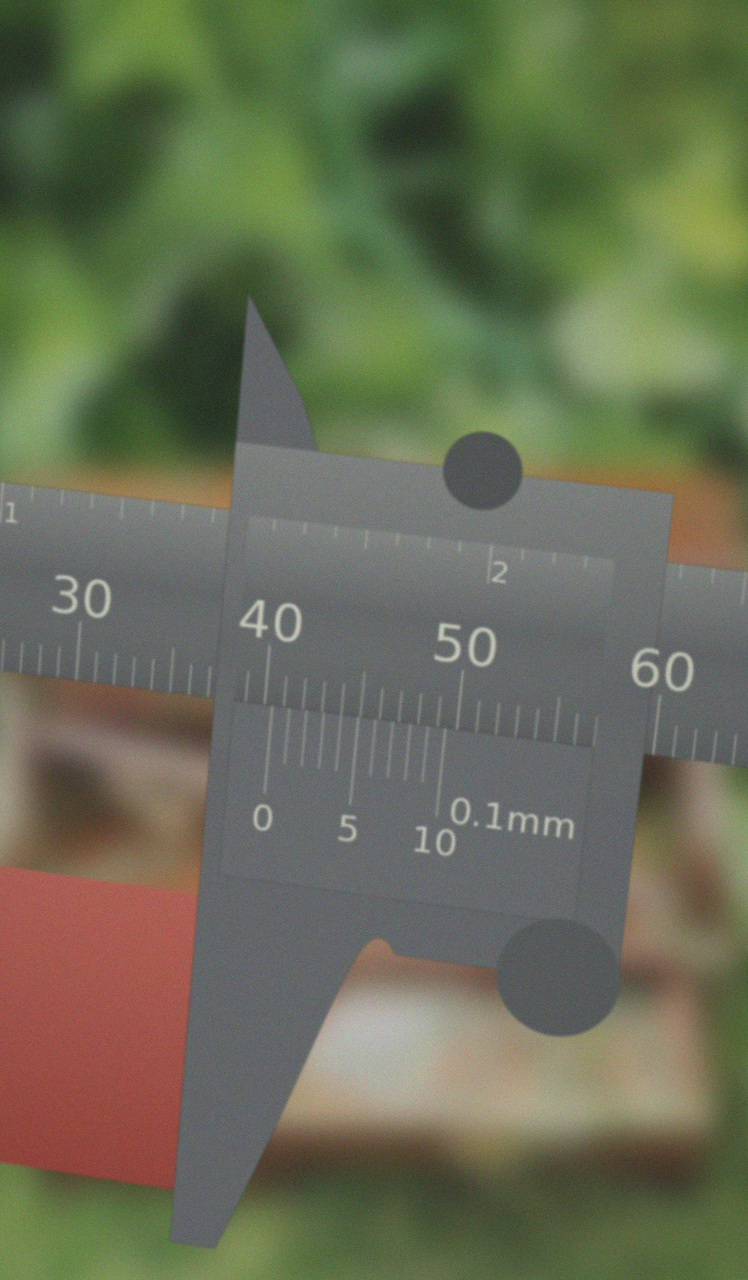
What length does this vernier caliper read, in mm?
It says 40.4 mm
